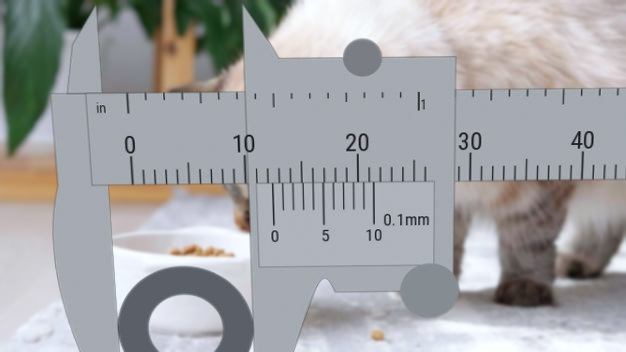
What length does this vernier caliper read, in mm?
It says 12.4 mm
